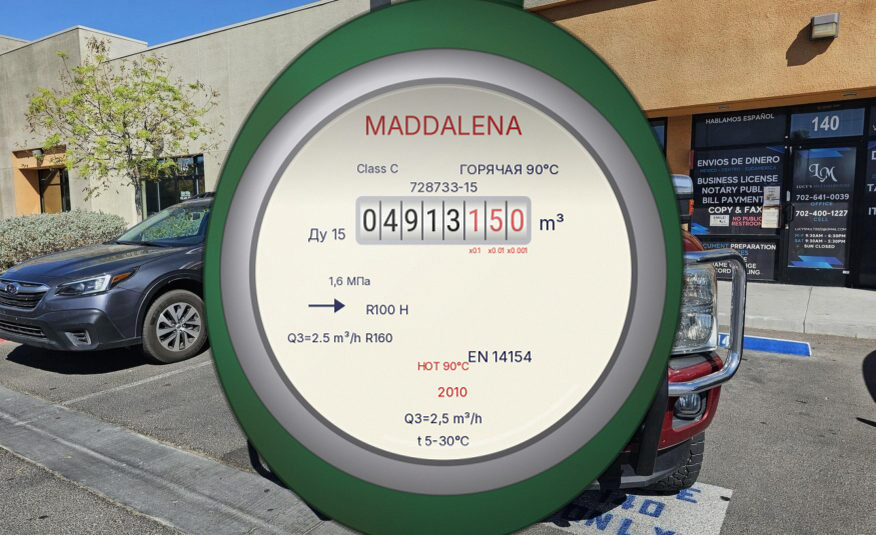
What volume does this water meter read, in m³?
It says 4913.150 m³
